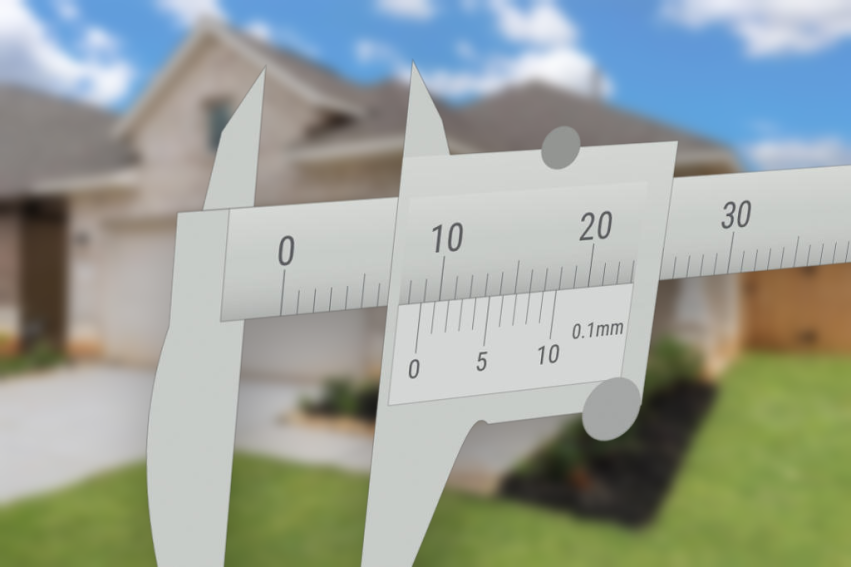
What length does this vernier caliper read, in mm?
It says 8.8 mm
